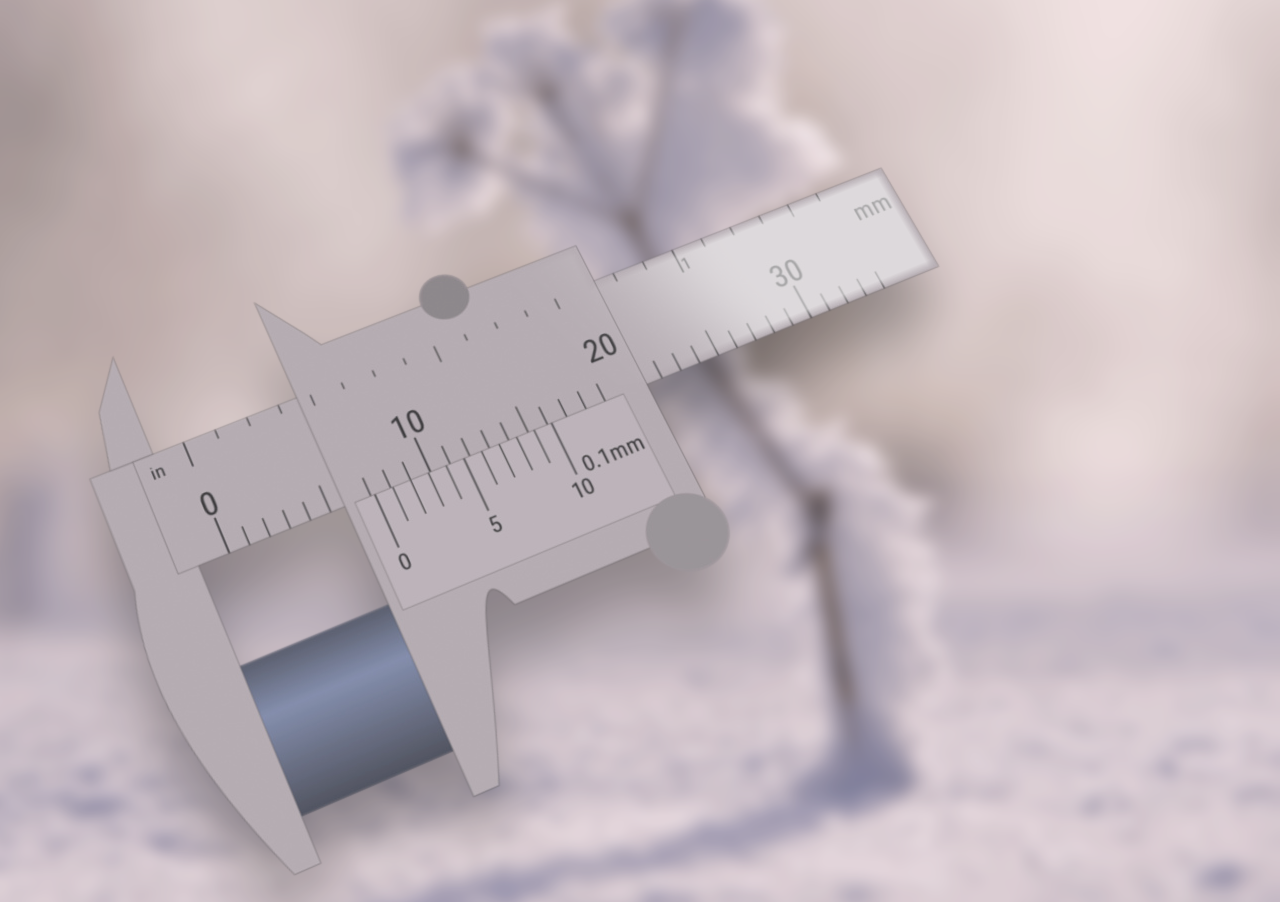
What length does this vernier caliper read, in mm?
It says 7.2 mm
